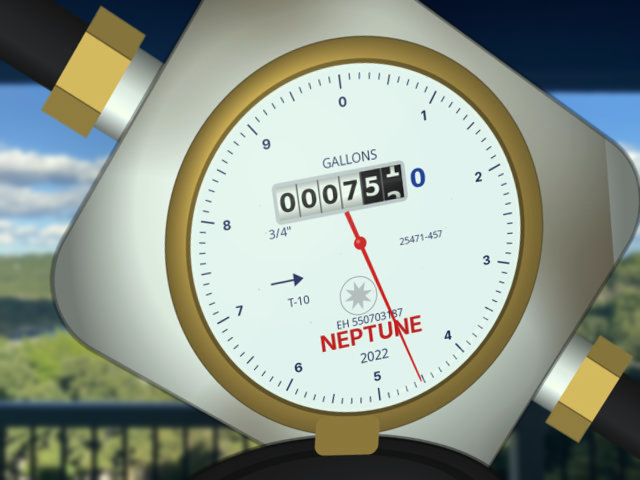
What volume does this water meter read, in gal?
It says 7514.5 gal
